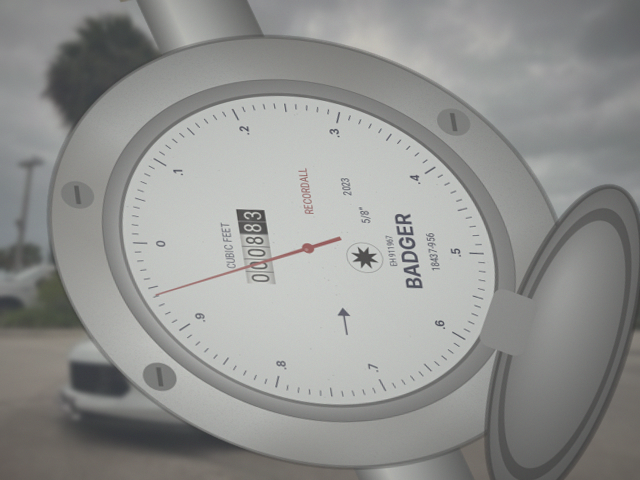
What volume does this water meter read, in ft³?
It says 882.94 ft³
